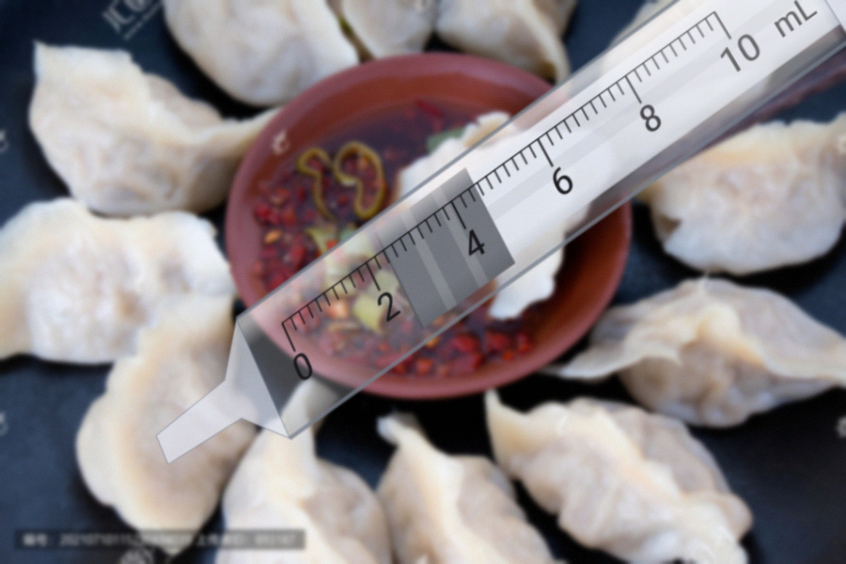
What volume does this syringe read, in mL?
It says 2.4 mL
